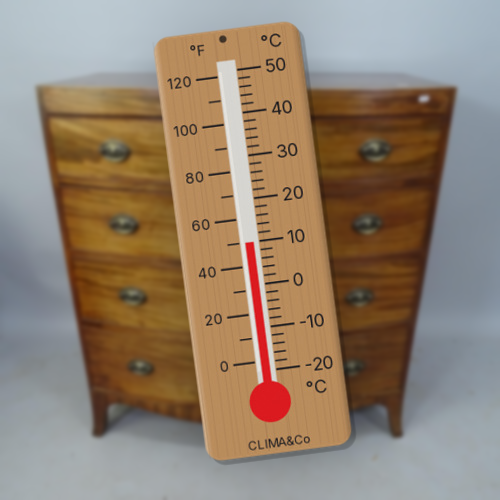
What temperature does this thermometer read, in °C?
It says 10 °C
